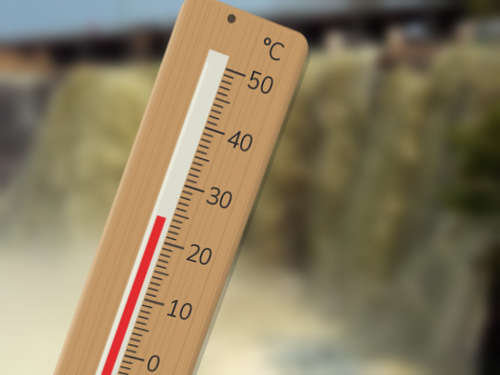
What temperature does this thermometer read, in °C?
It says 24 °C
